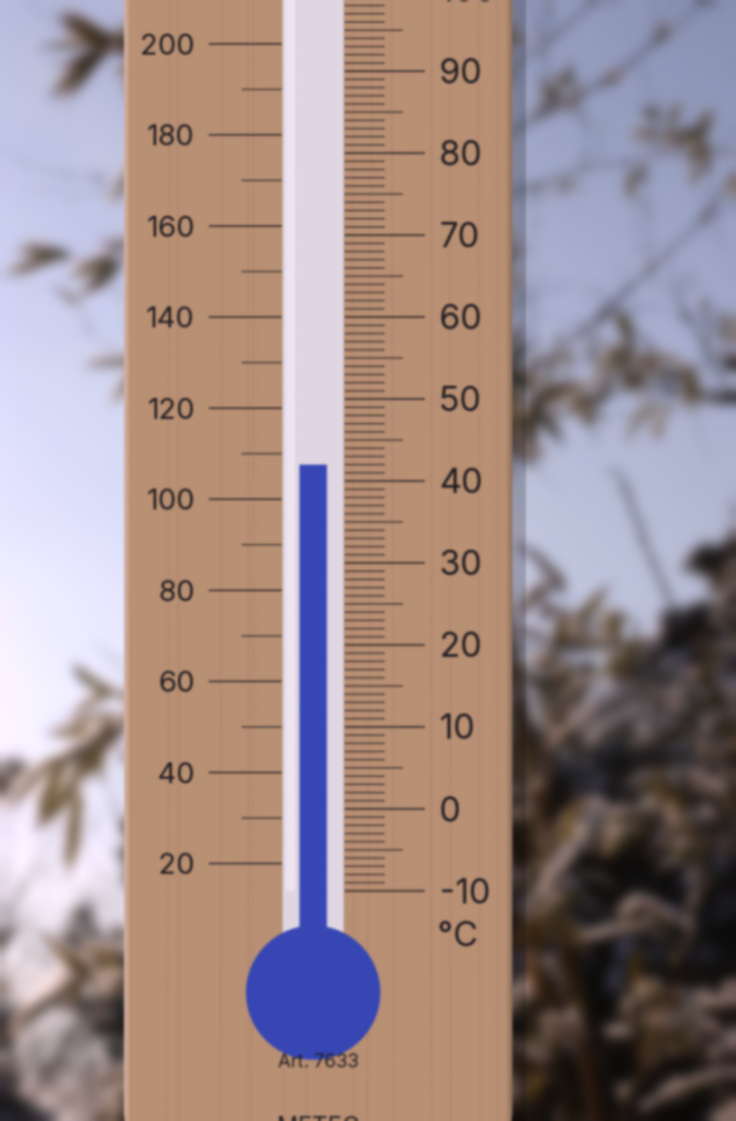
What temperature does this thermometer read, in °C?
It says 42 °C
